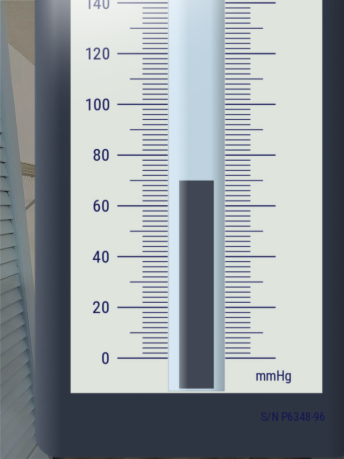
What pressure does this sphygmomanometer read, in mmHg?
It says 70 mmHg
